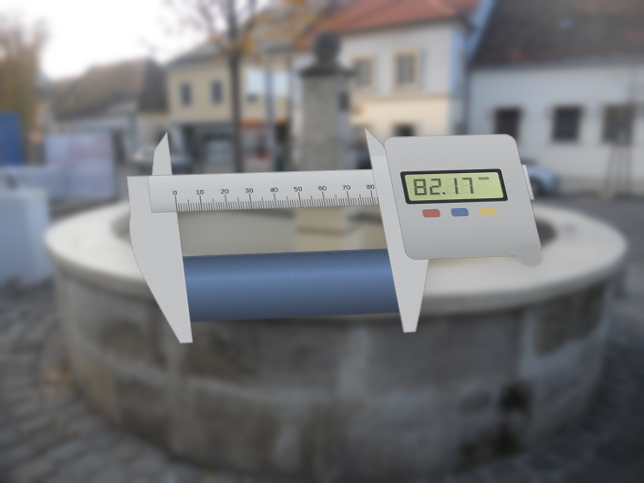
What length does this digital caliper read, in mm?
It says 82.17 mm
